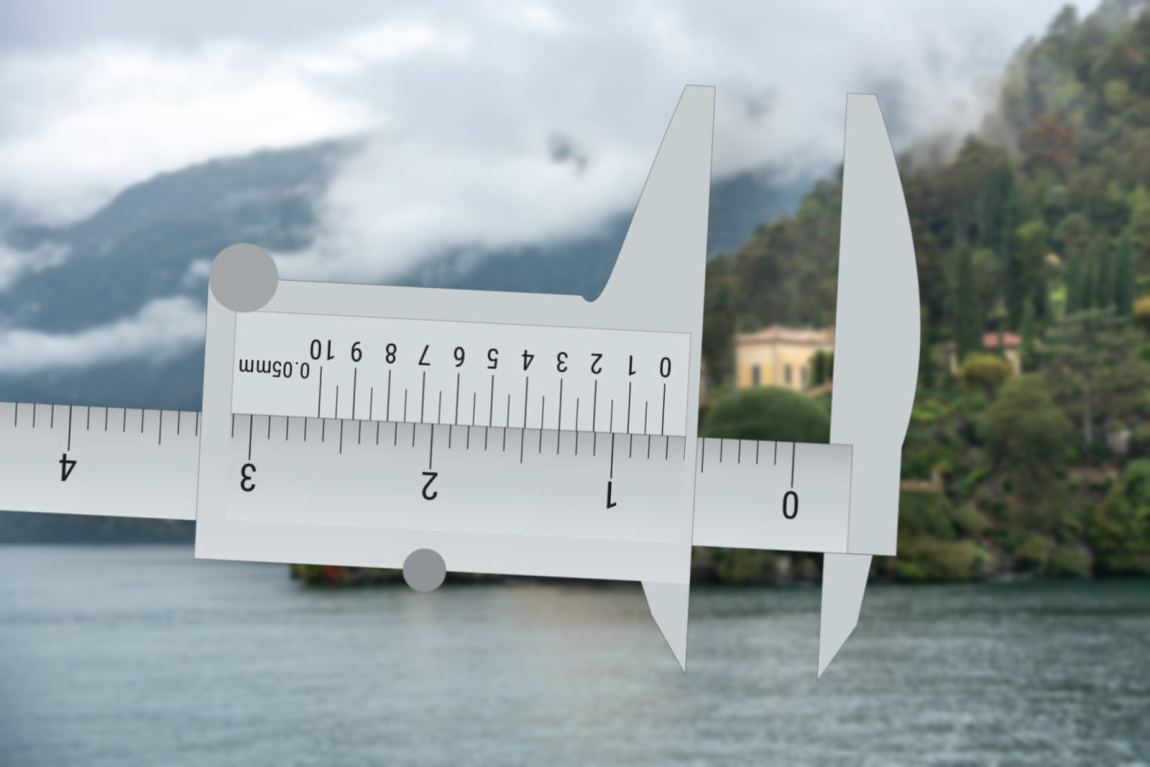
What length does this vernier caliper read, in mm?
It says 7.3 mm
